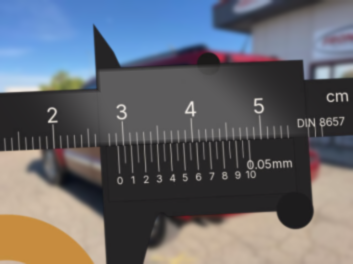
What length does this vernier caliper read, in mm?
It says 29.2 mm
